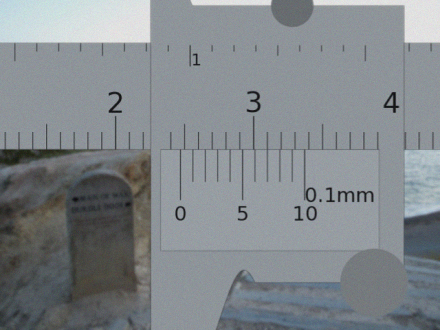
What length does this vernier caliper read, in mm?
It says 24.7 mm
